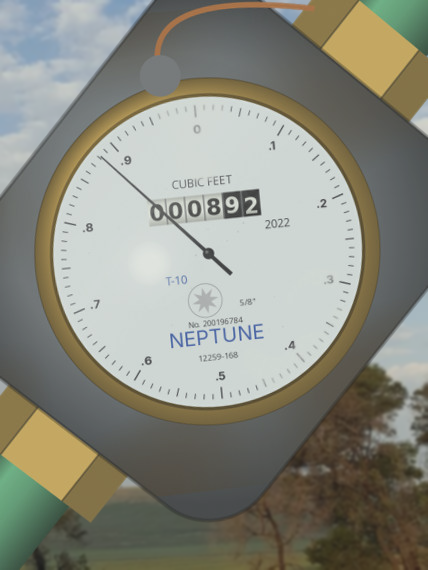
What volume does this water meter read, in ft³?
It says 891.88 ft³
